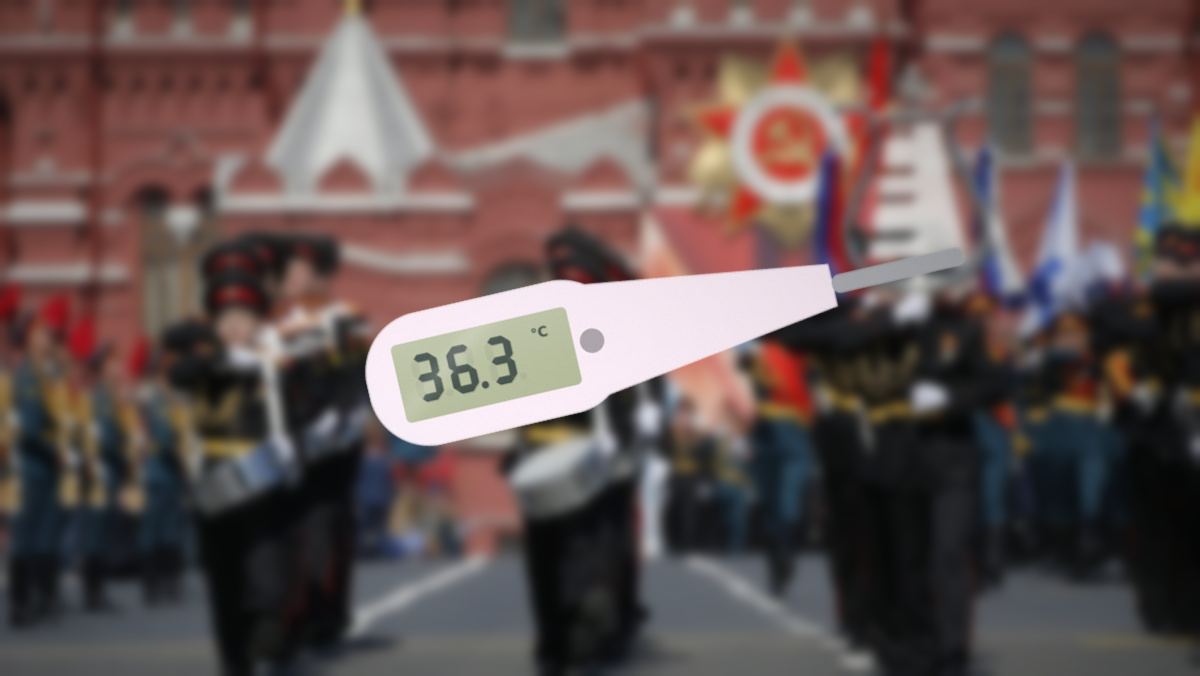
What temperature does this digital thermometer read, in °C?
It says 36.3 °C
